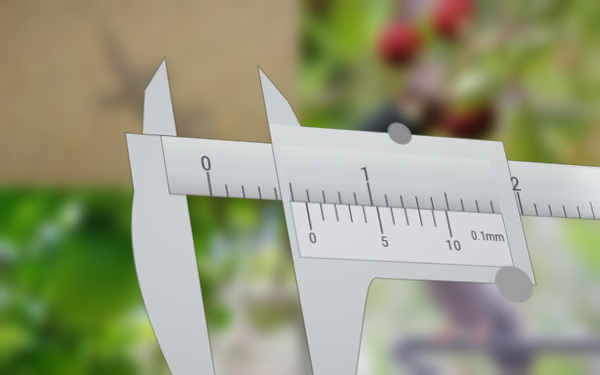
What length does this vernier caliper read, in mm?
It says 5.8 mm
